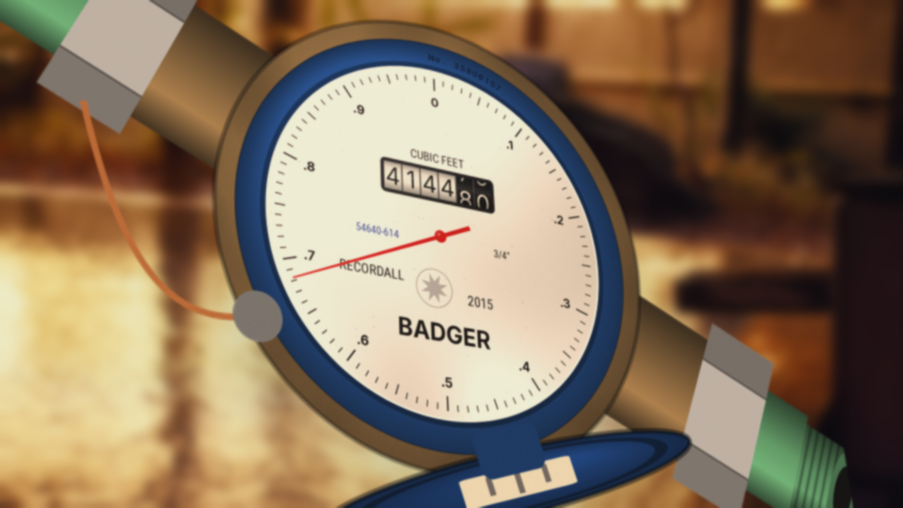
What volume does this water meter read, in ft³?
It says 414479.68 ft³
